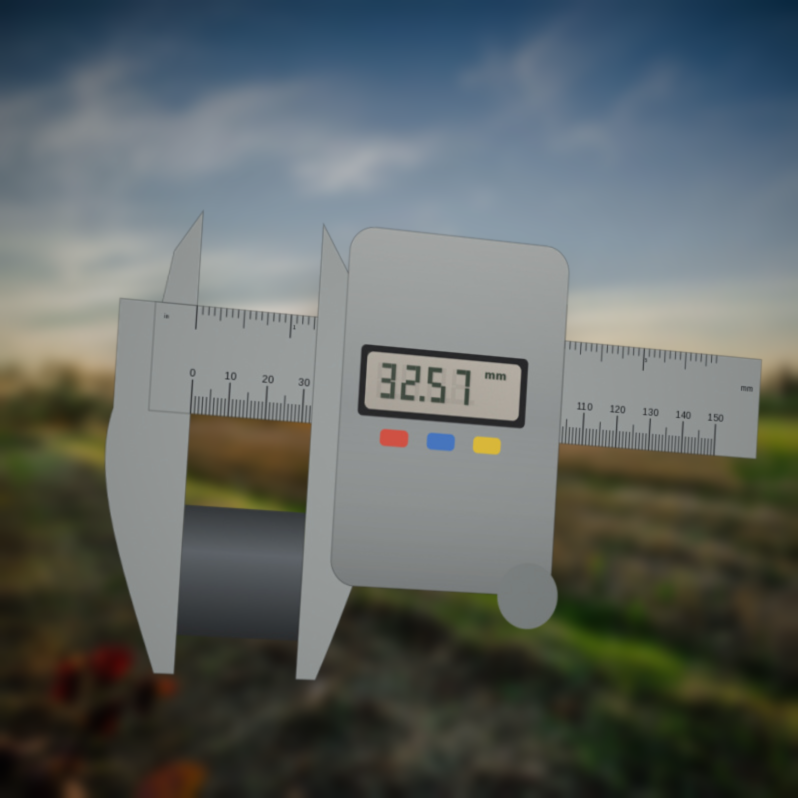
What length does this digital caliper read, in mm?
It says 32.57 mm
